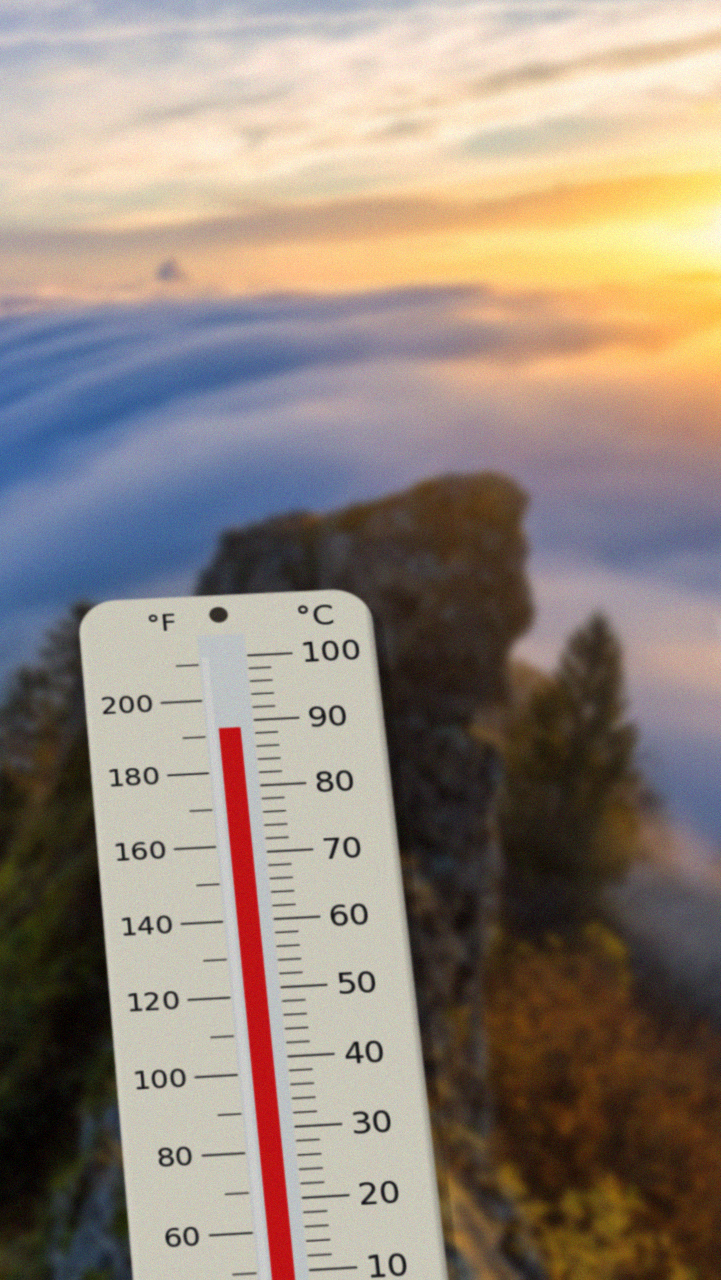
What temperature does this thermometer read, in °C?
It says 89 °C
